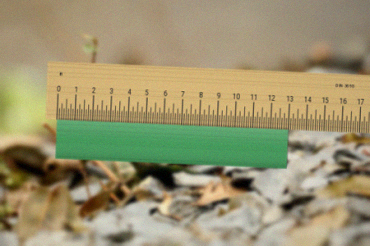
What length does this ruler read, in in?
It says 13 in
